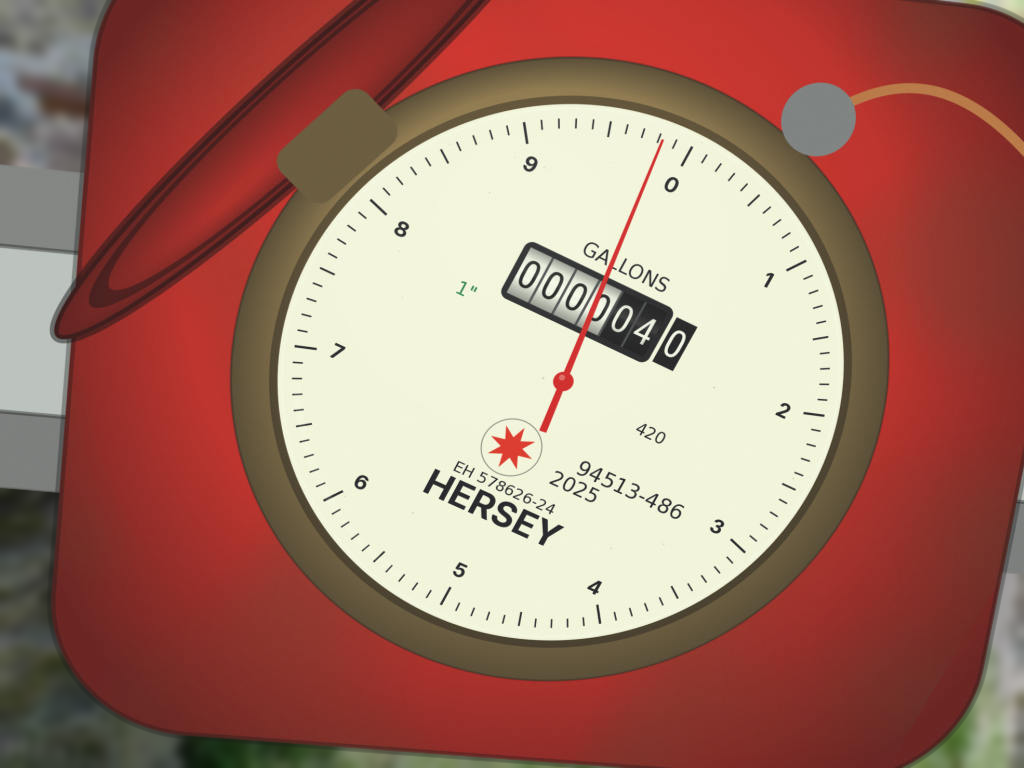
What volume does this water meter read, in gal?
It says 39.8 gal
